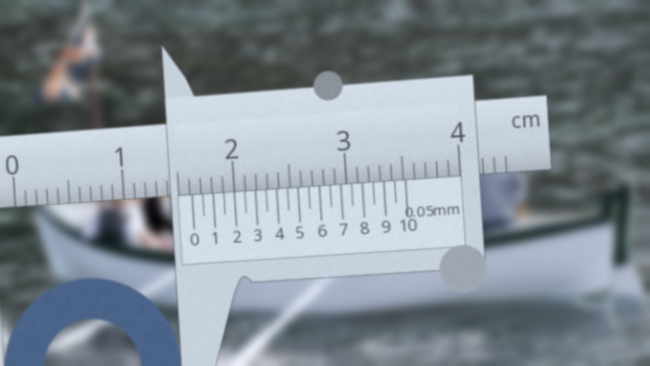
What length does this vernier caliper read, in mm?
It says 16.2 mm
